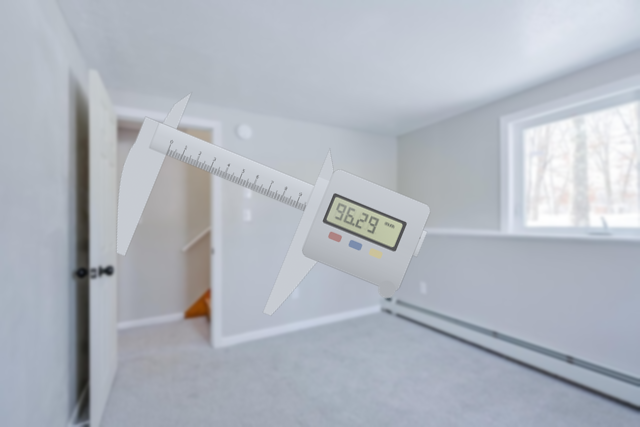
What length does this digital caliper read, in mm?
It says 96.29 mm
